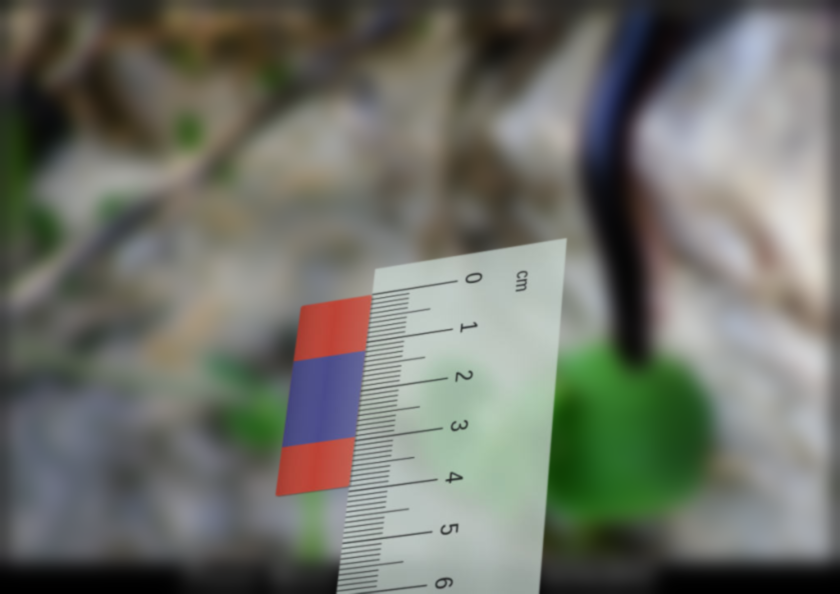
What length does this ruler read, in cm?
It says 3.9 cm
